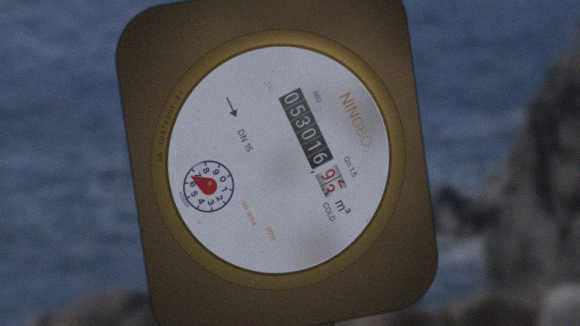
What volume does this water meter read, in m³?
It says 53016.926 m³
